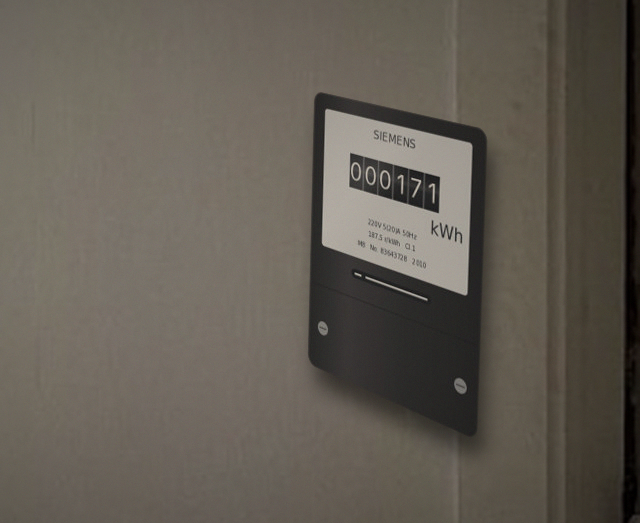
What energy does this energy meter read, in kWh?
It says 171 kWh
